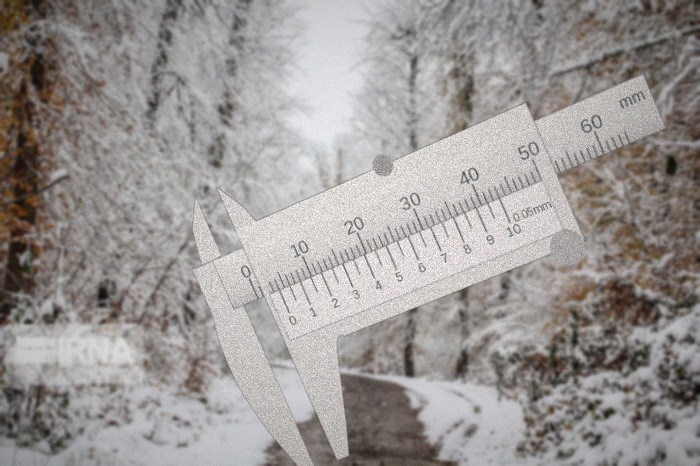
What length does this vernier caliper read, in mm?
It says 4.0 mm
